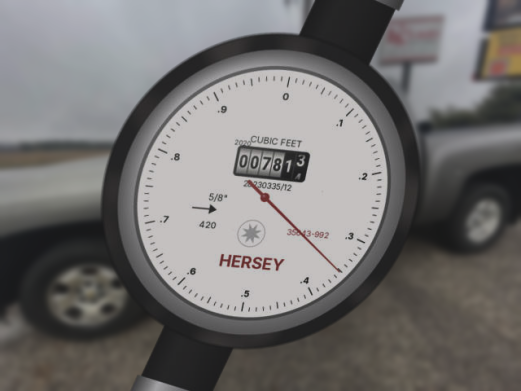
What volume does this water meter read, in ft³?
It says 7813.35 ft³
